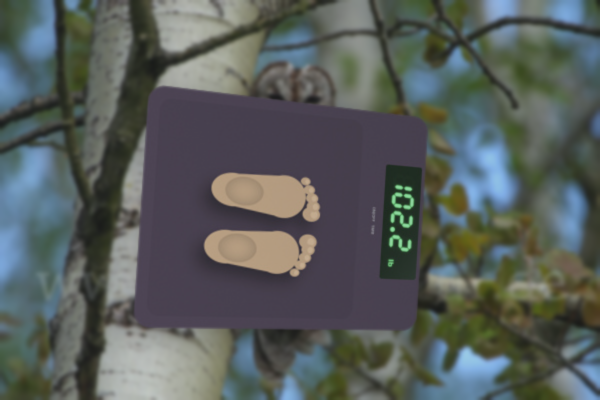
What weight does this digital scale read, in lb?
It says 102.2 lb
